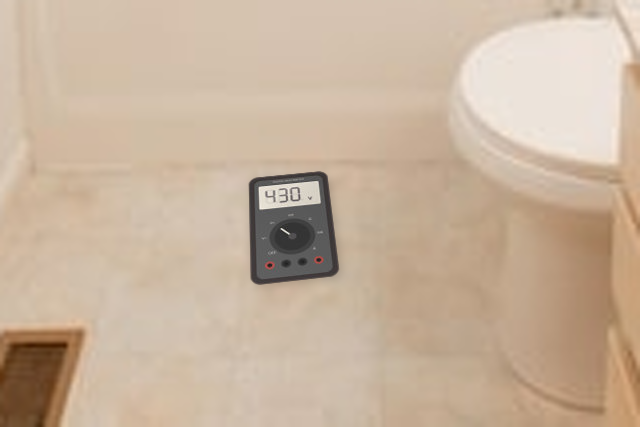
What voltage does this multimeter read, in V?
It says 430 V
